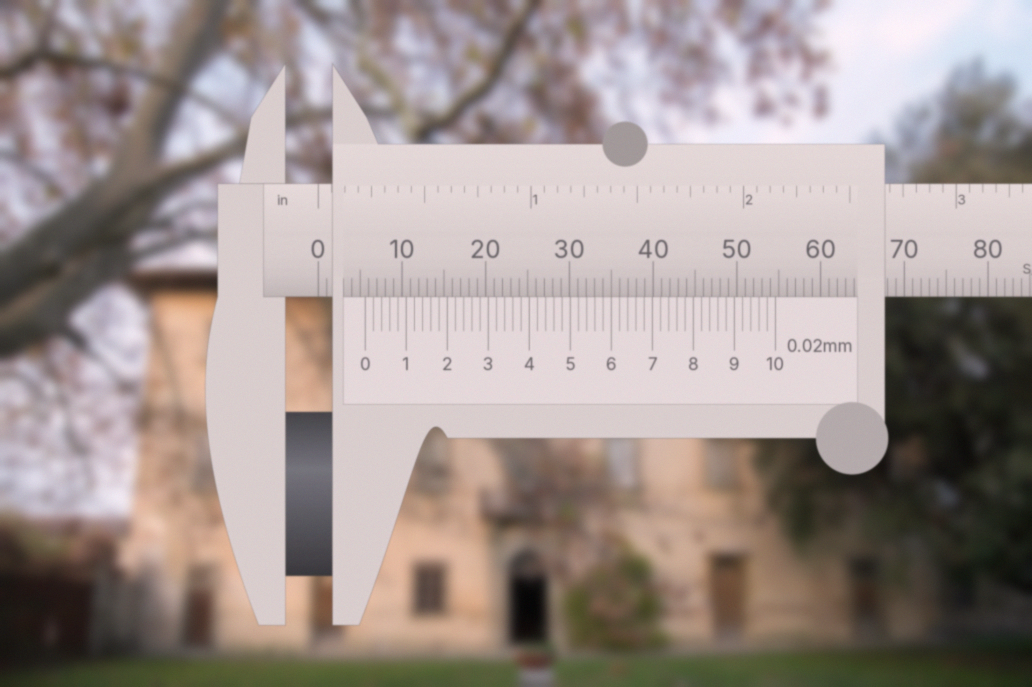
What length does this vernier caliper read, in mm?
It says 5.6 mm
